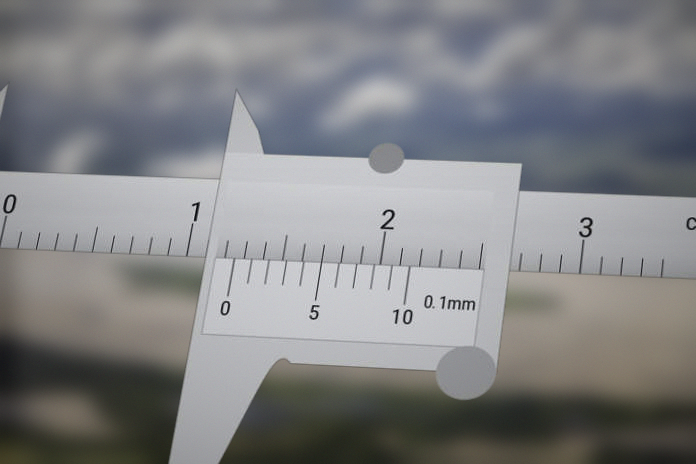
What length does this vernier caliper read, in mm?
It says 12.5 mm
